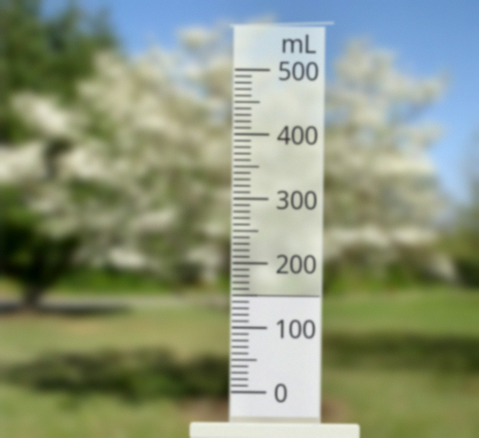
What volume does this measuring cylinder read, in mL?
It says 150 mL
